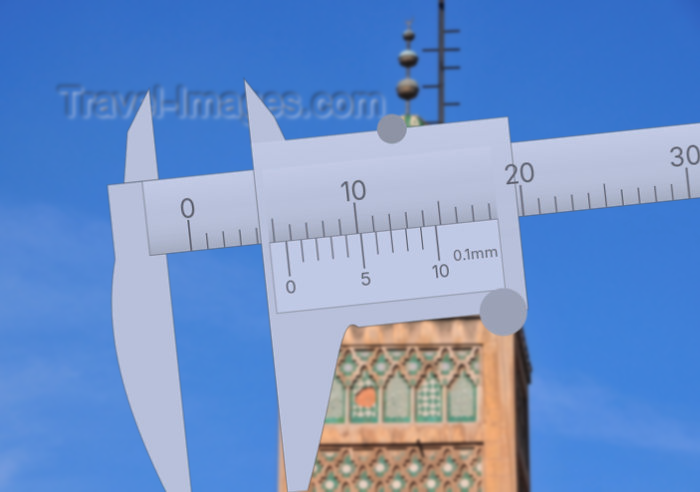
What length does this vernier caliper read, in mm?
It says 5.7 mm
